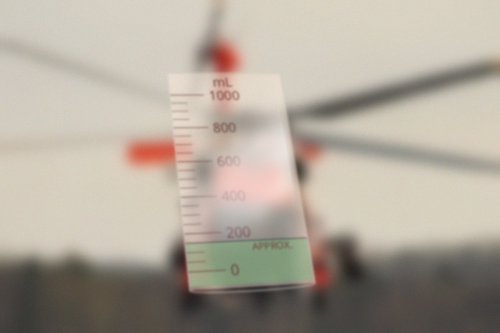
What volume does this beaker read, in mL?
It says 150 mL
